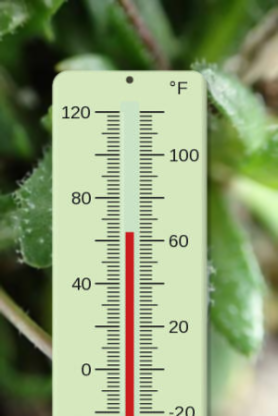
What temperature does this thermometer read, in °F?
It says 64 °F
